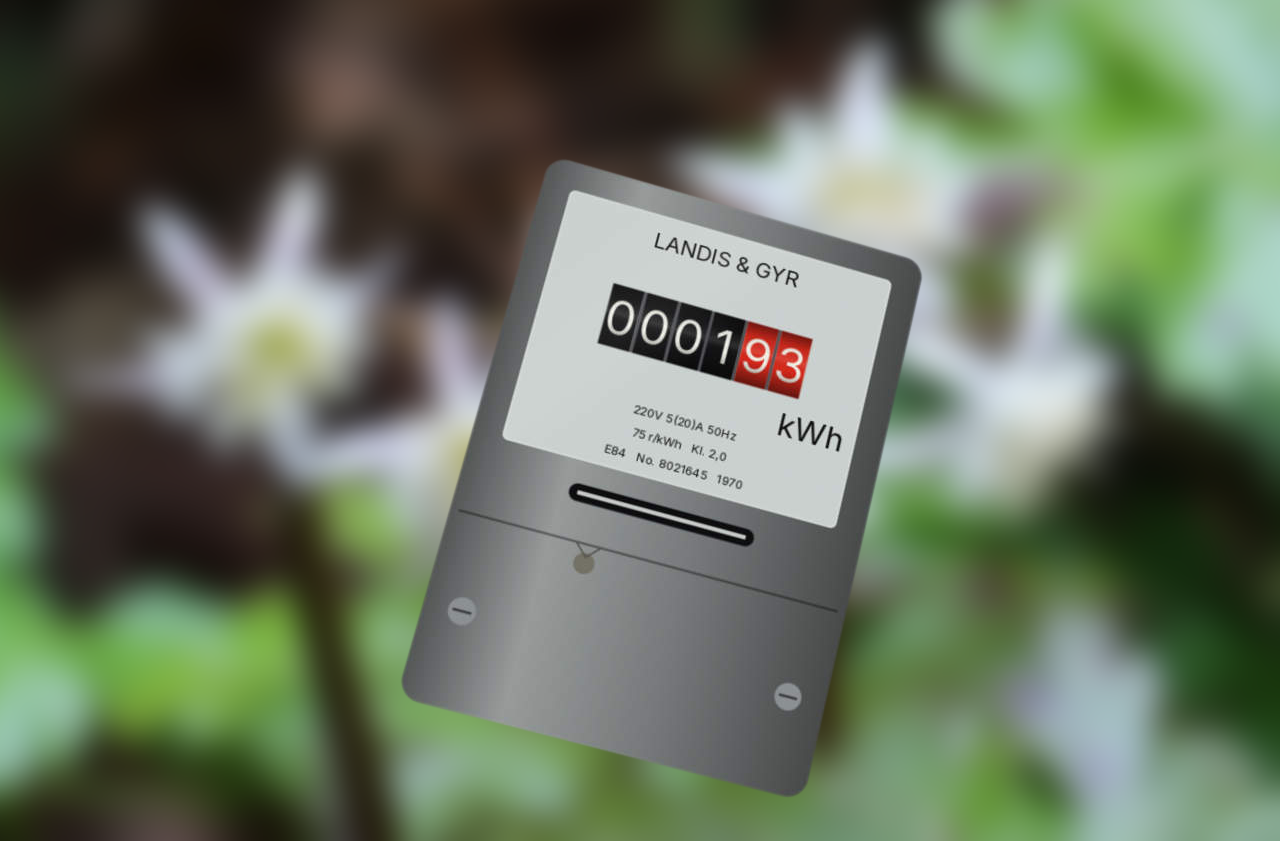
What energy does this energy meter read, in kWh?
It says 1.93 kWh
